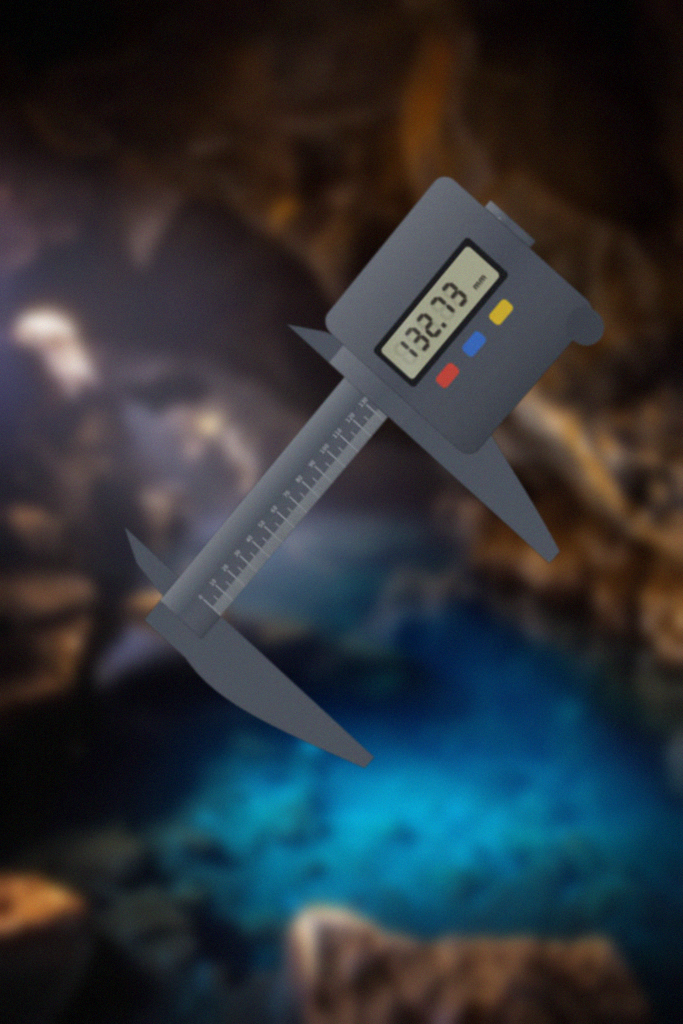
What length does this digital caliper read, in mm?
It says 132.73 mm
